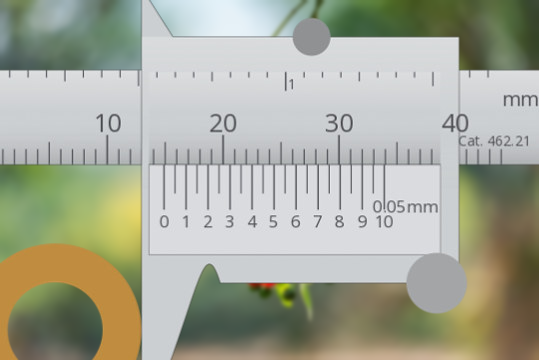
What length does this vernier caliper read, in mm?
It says 14.9 mm
